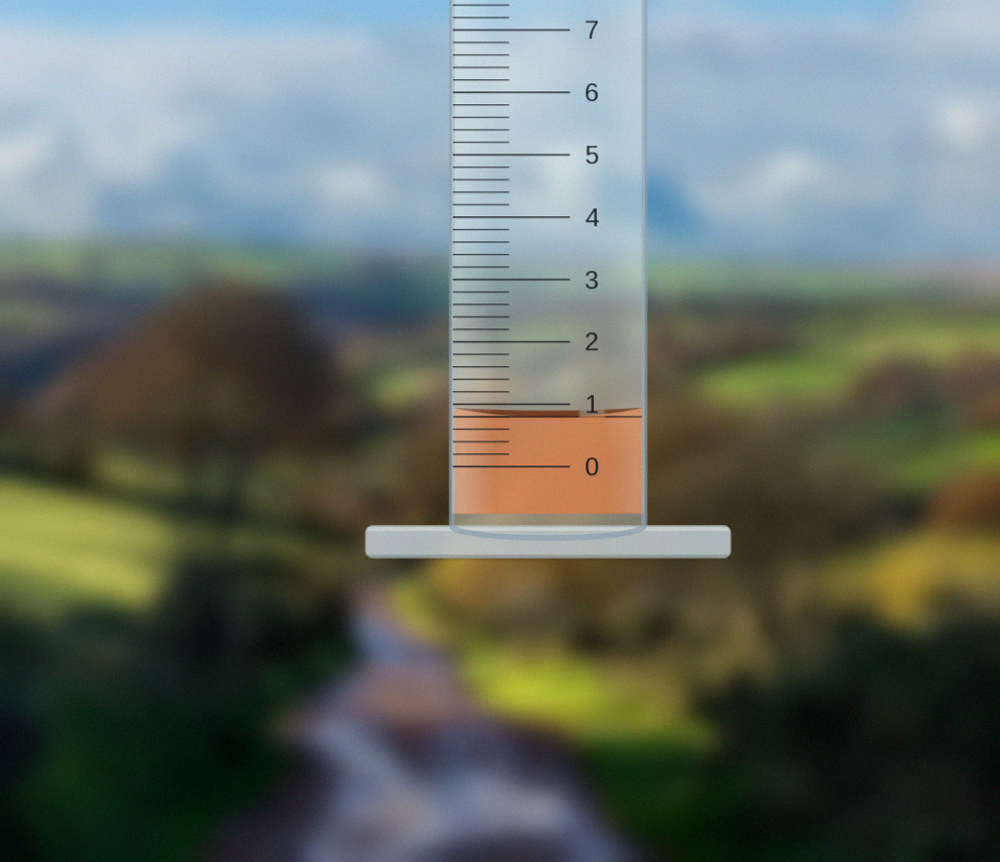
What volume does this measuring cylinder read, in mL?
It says 0.8 mL
